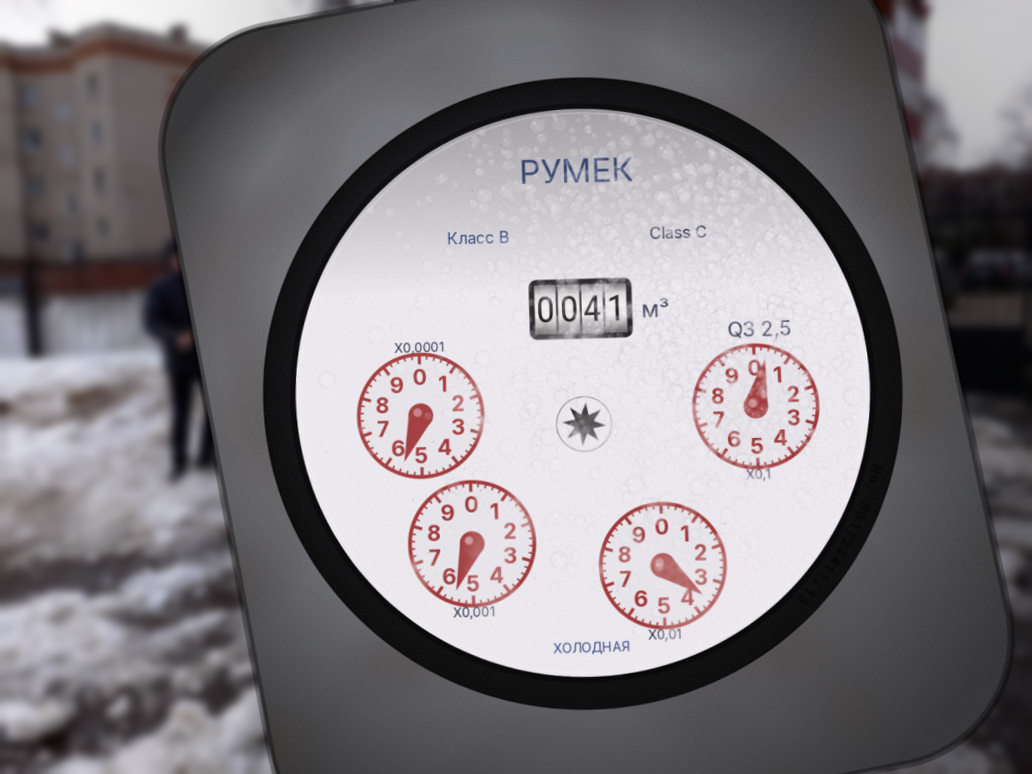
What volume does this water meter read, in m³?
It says 41.0355 m³
